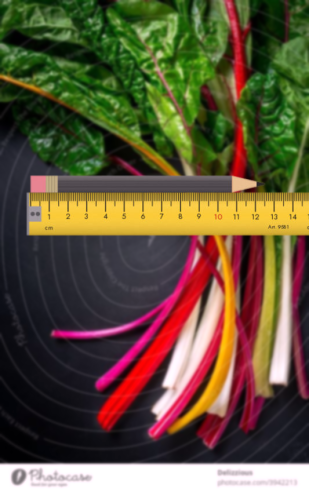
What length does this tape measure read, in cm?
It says 12.5 cm
